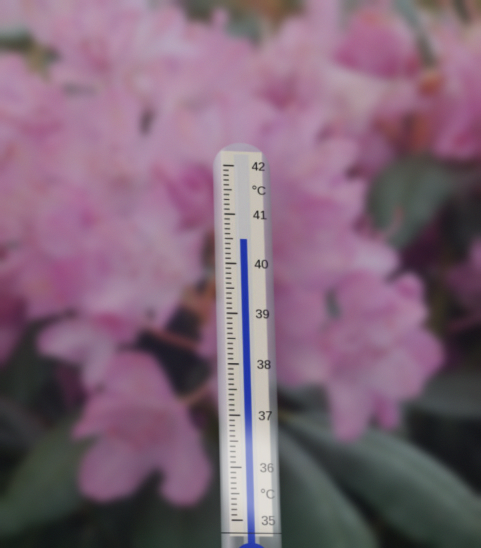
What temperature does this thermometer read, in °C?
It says 40.5 °C
